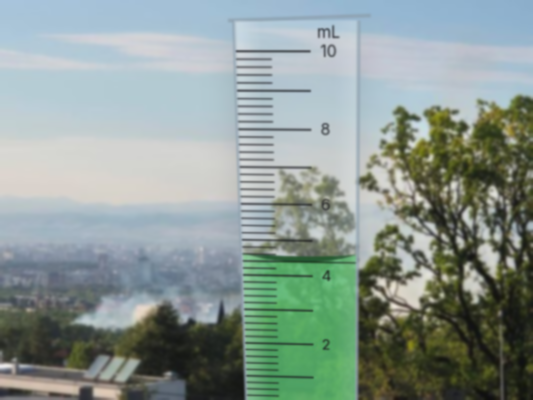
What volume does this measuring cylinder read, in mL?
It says 4.4 mL
